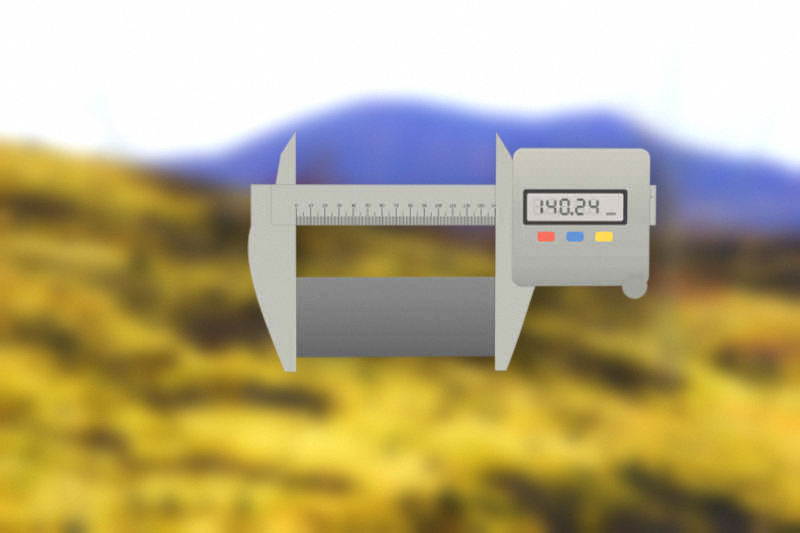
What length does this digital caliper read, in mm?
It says 140.24 mm
